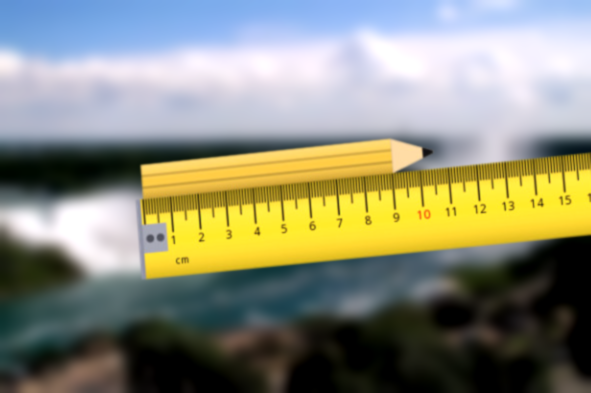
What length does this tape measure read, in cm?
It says 10.5 cm
